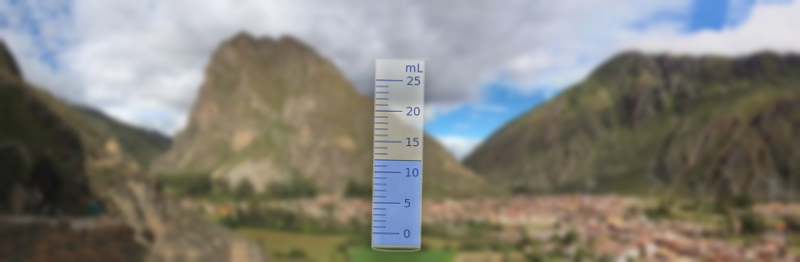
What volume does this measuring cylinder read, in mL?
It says 12 mL
